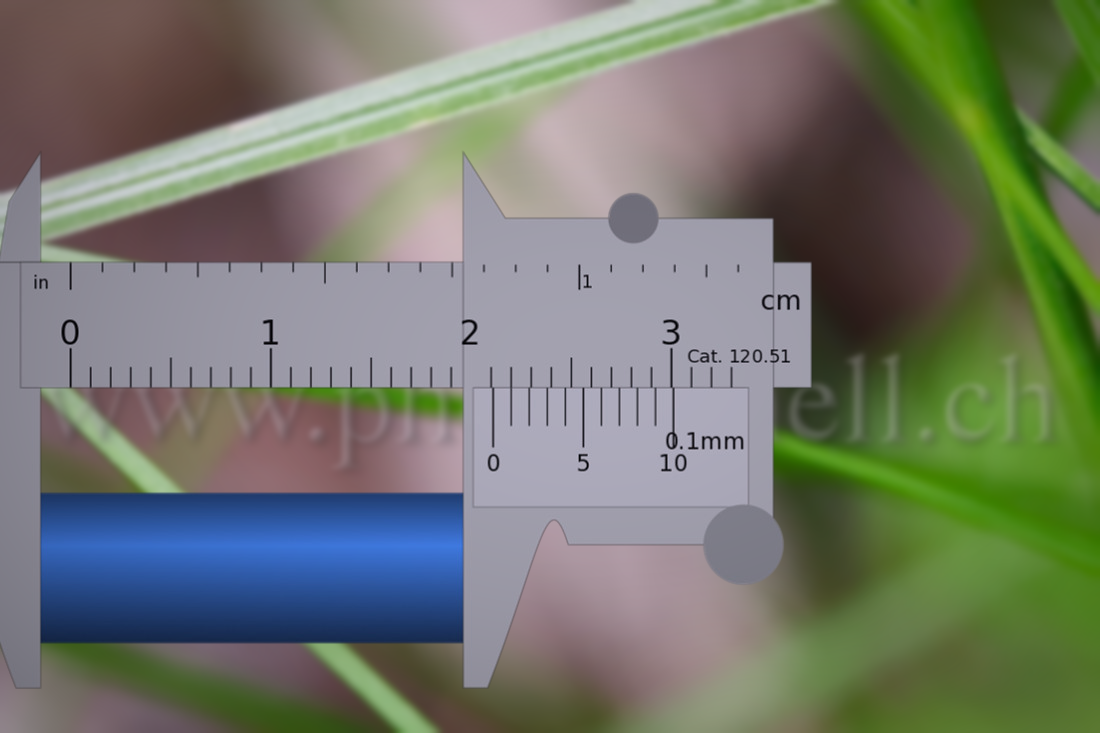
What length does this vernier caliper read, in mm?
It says 21.1 mm
